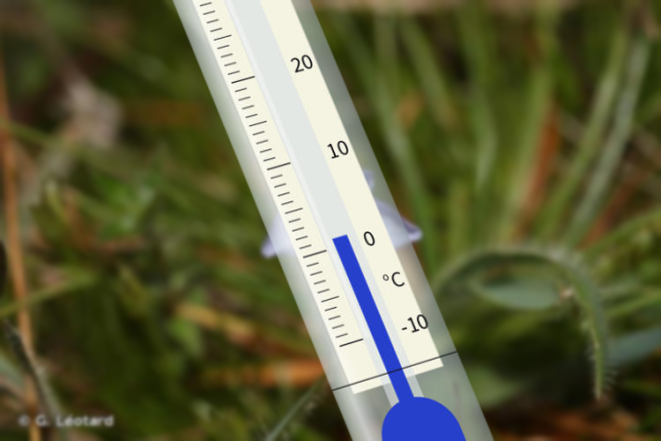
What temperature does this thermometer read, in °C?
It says 1 °C
